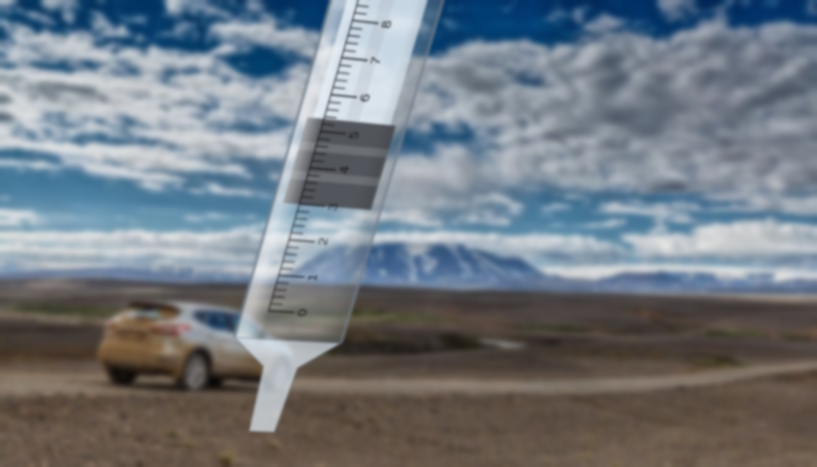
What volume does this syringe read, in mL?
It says 3 mL
